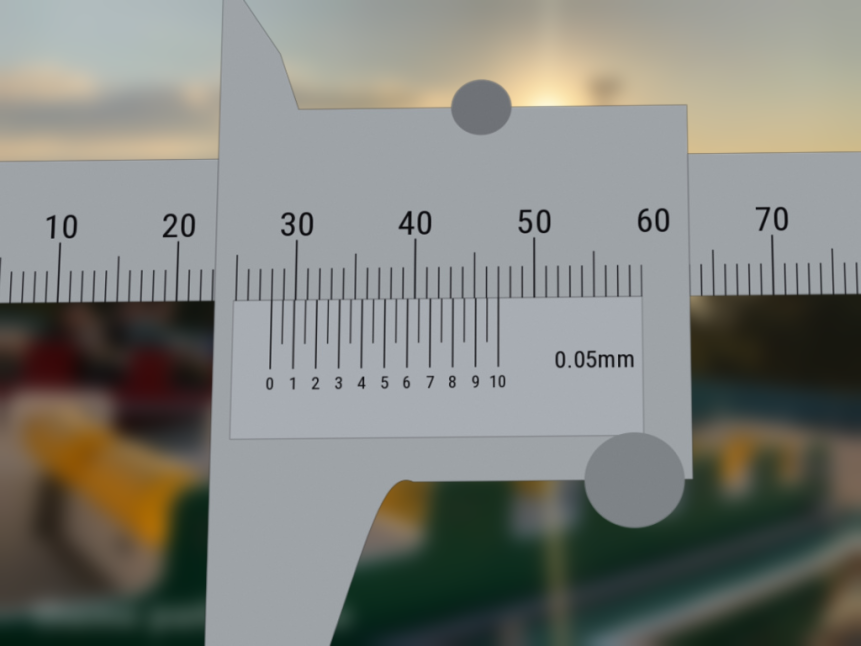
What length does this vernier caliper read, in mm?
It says 28.0 mm
